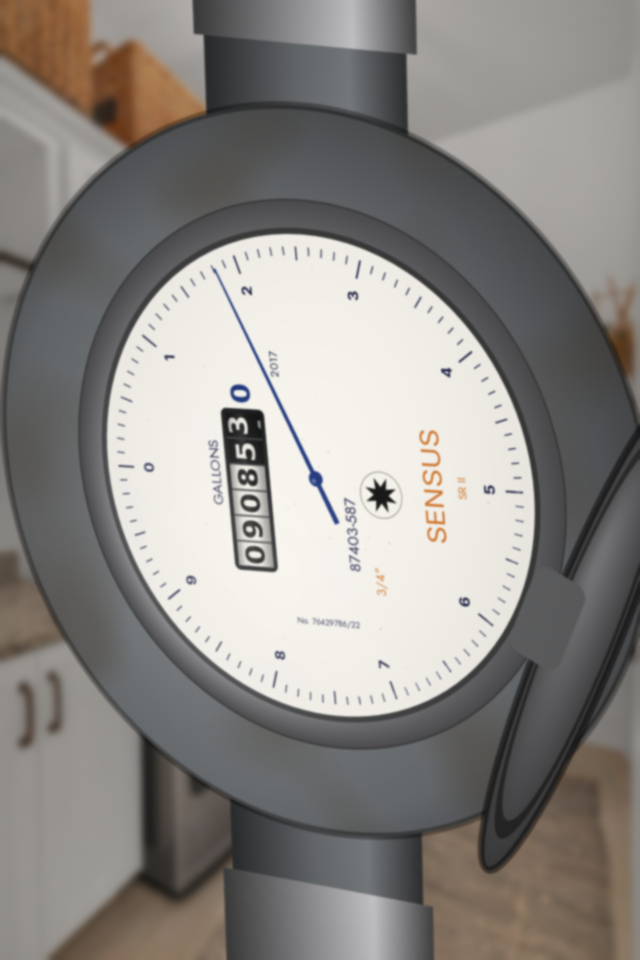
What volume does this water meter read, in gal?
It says 908531.8 gal
